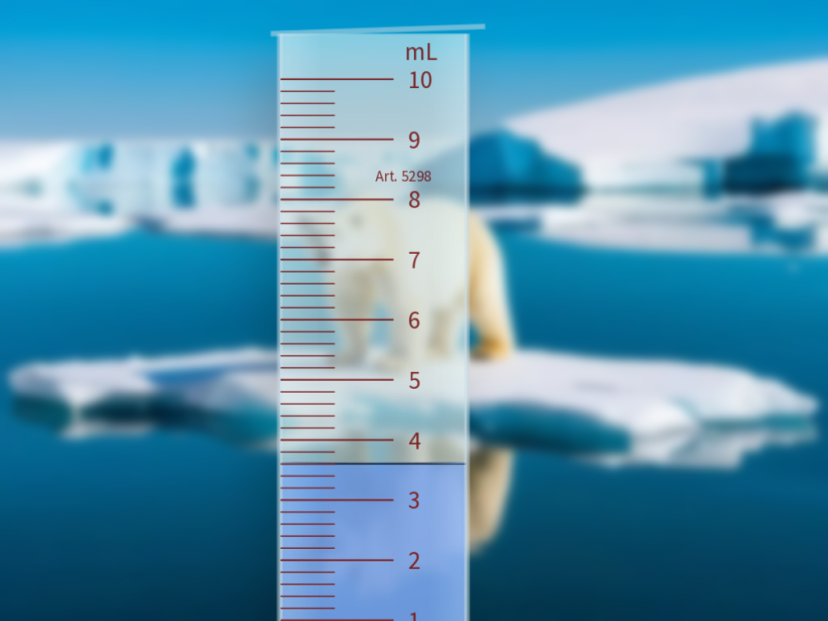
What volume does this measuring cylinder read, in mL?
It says 3.6 mL
